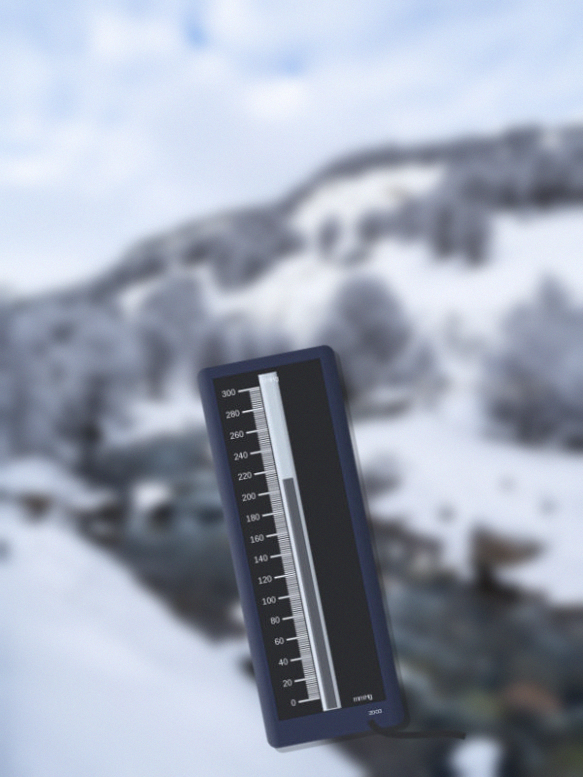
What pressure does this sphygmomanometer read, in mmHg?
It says 210 mmHg
